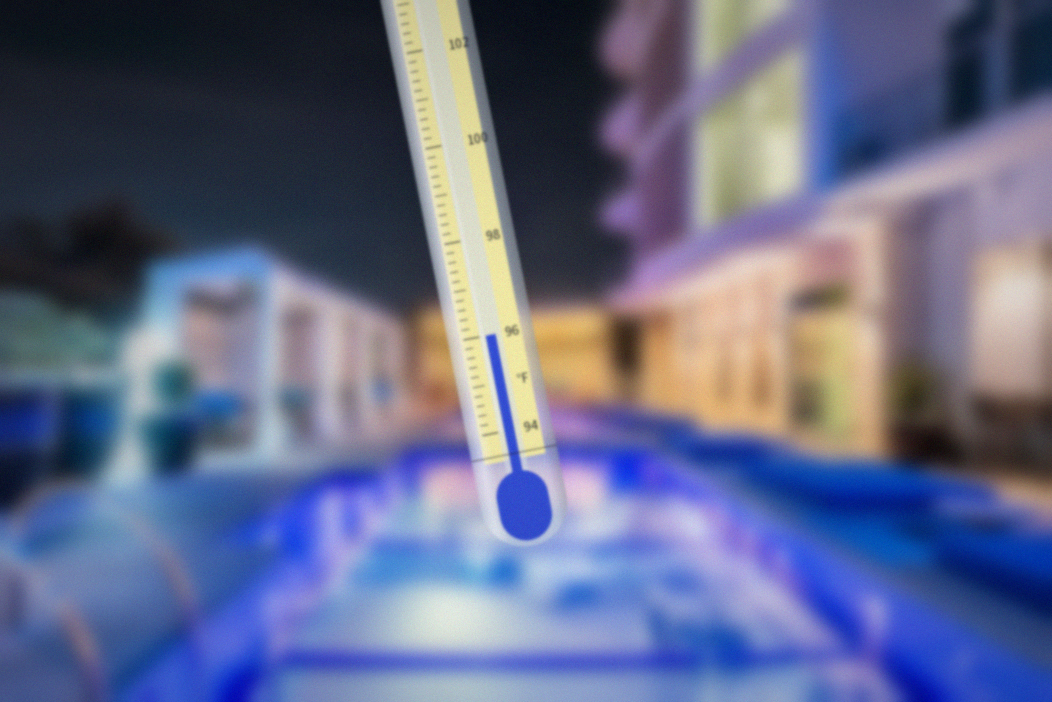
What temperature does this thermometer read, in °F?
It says 96 °F
